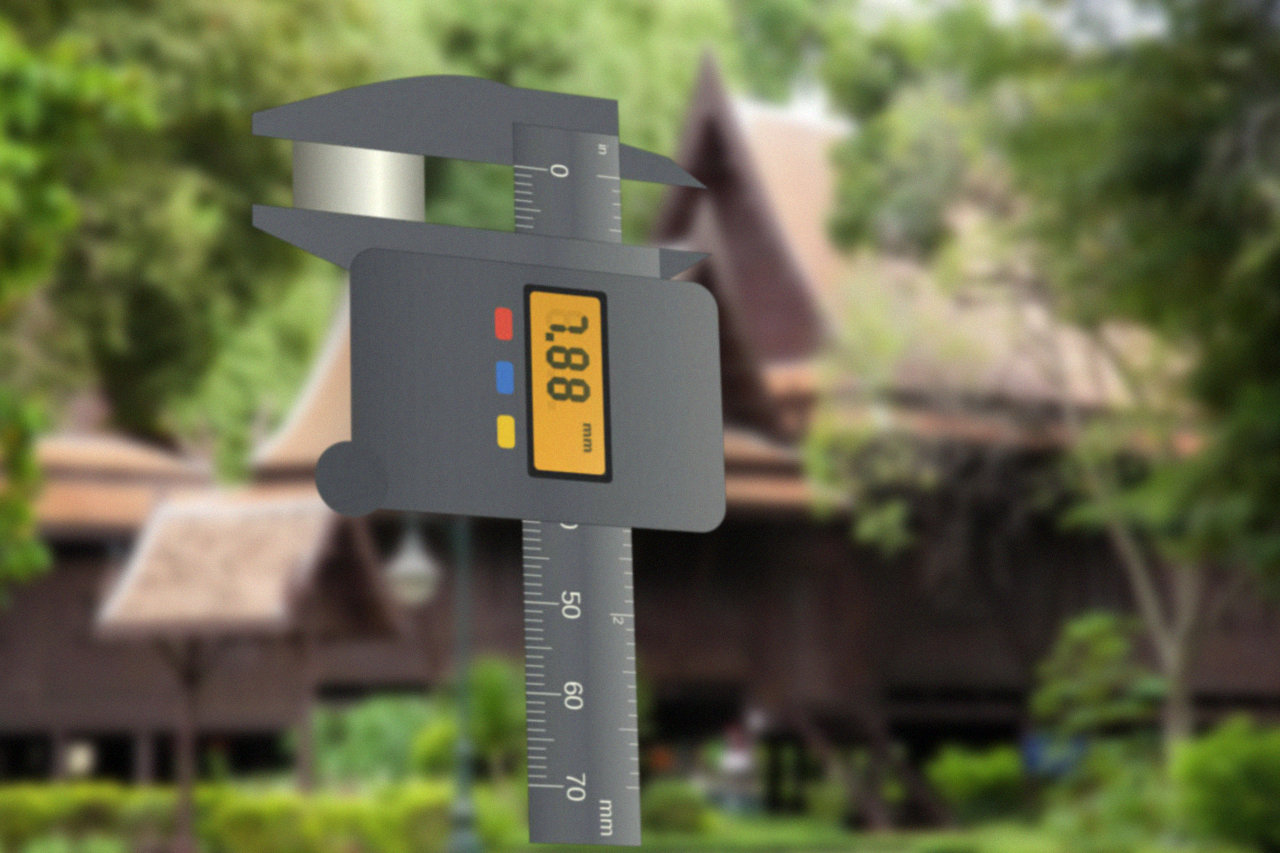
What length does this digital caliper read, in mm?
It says 7.88 mm
